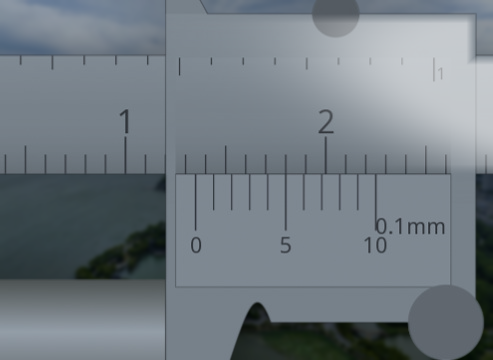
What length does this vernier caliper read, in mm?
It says 13.5 mm
